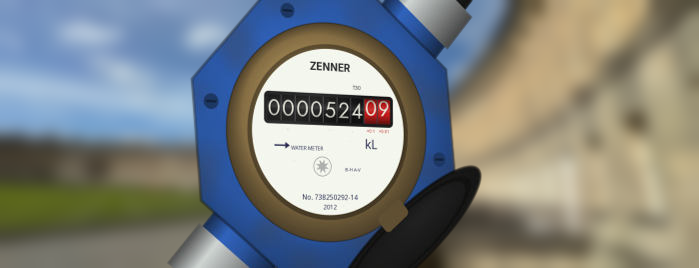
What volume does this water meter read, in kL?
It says 524.09 kL
